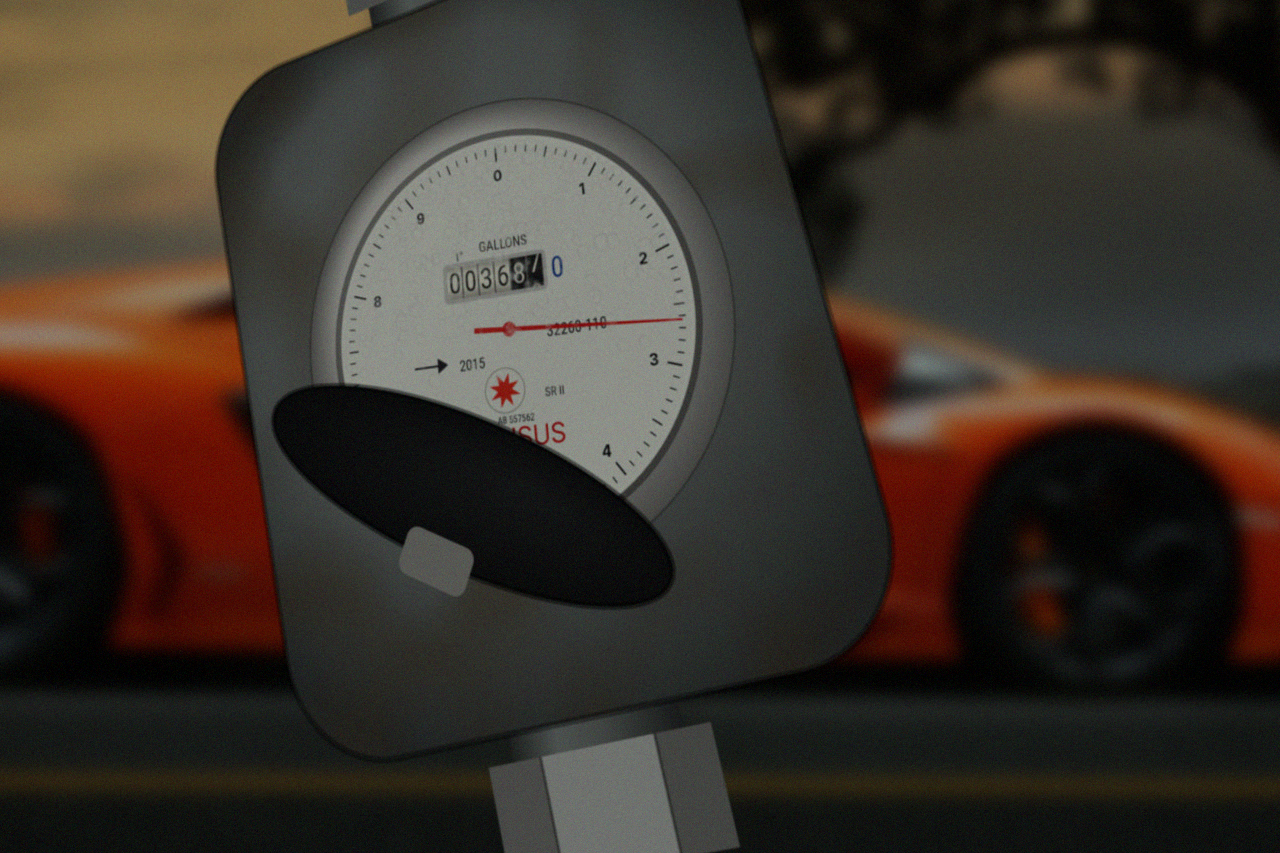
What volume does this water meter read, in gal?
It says 36872.6 gal
